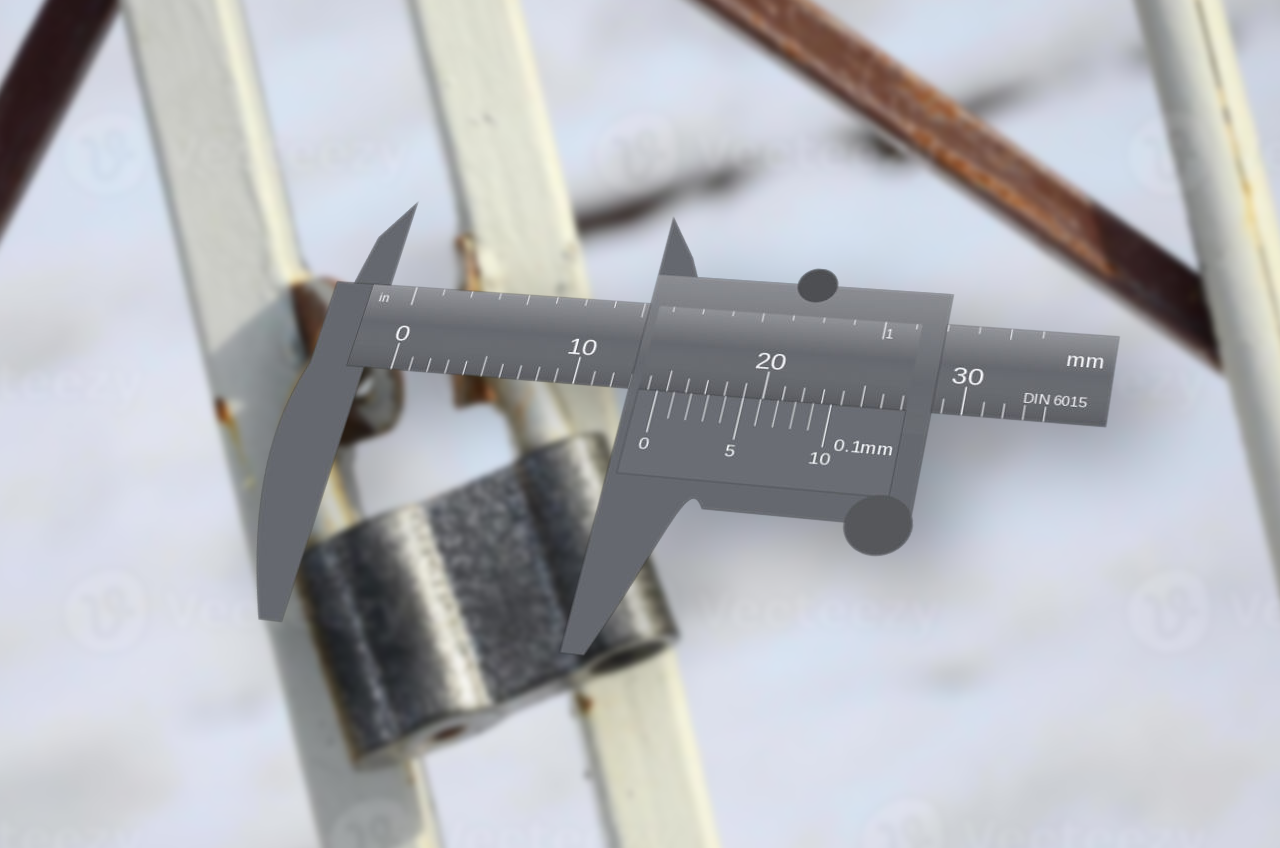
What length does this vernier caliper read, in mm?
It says 14.5 mm
